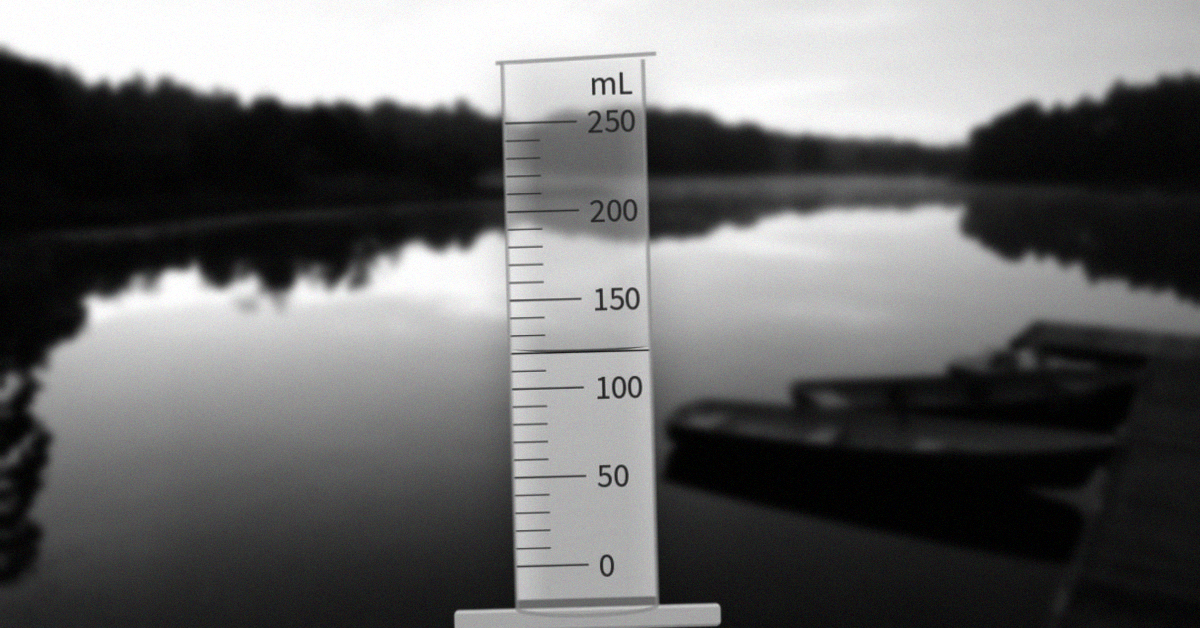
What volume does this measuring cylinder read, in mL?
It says 120 mL
